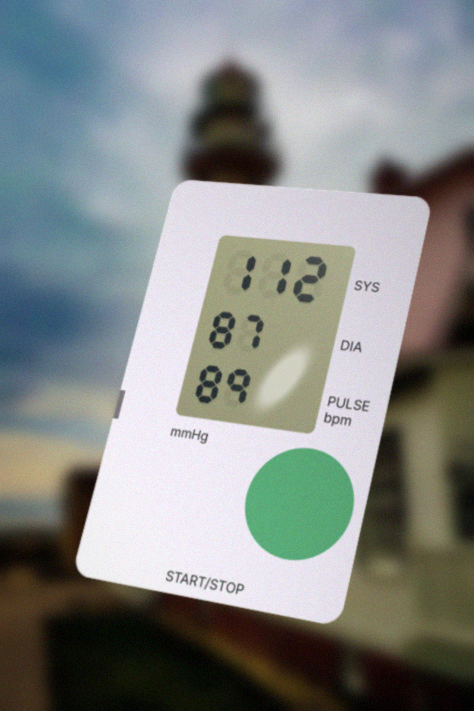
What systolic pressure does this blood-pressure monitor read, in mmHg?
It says 112 mmHg
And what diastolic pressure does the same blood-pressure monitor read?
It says 87 mmHg
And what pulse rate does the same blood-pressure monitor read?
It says 89 bpm
